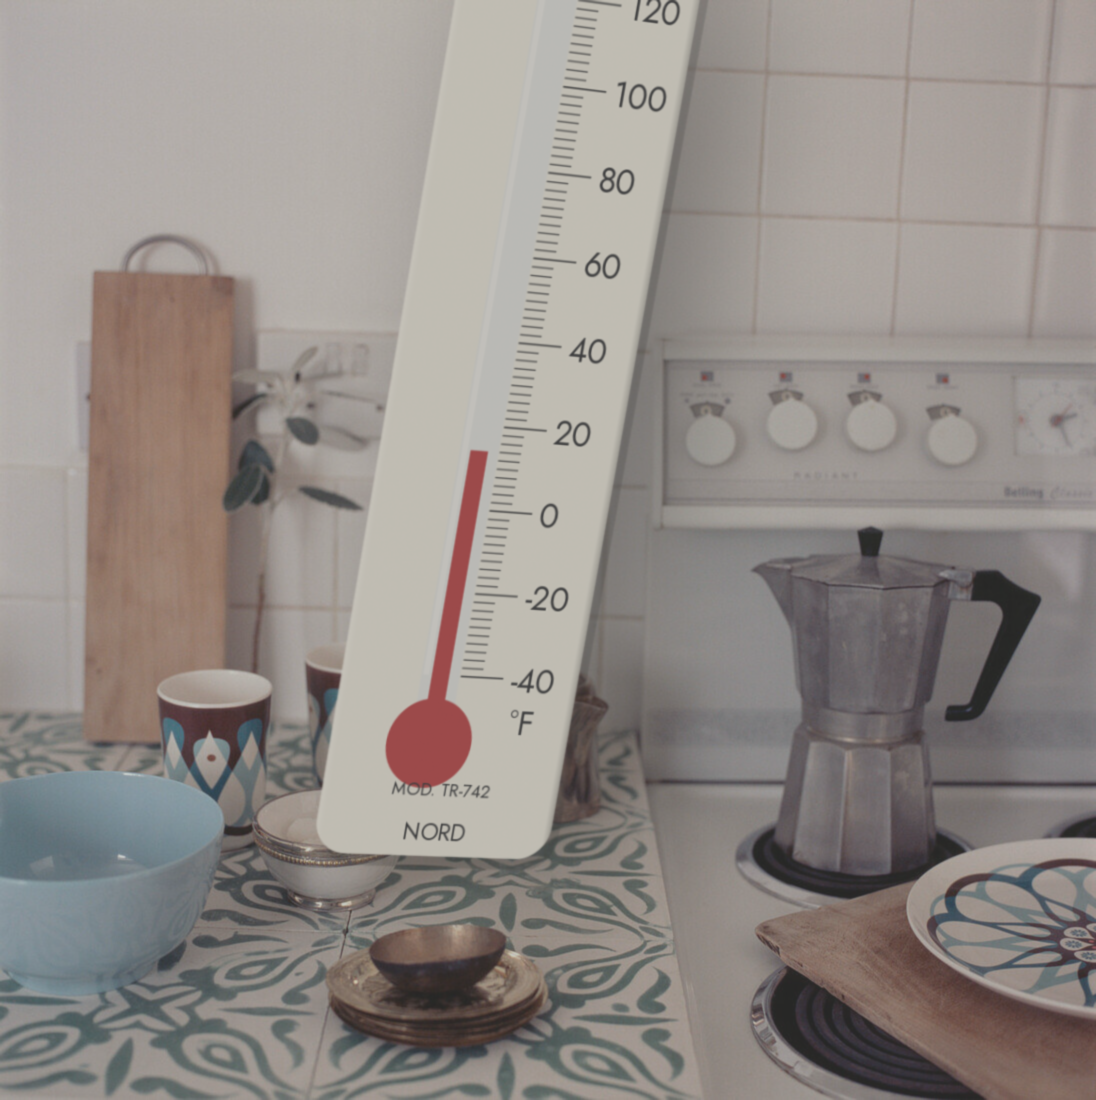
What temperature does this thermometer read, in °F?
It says 14 °F
